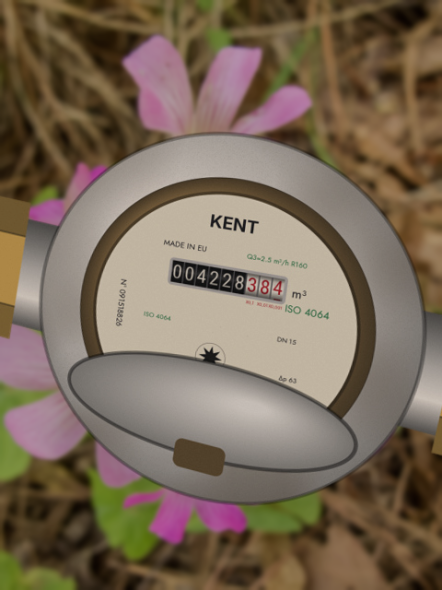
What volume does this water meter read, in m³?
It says 4228.384 m³
